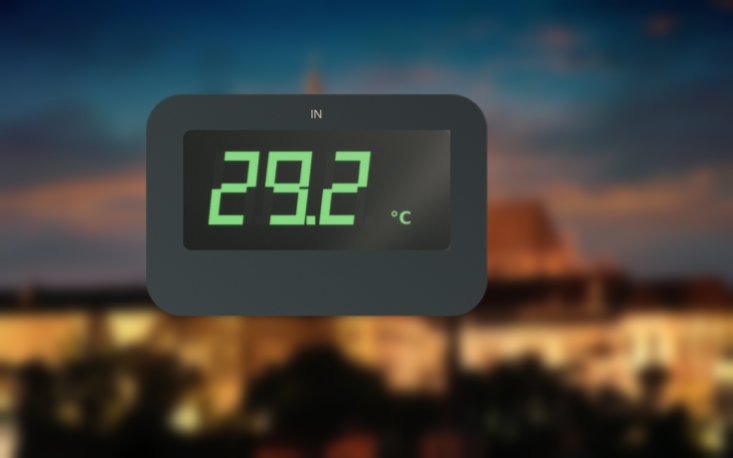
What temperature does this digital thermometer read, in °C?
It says 29.2 °C
